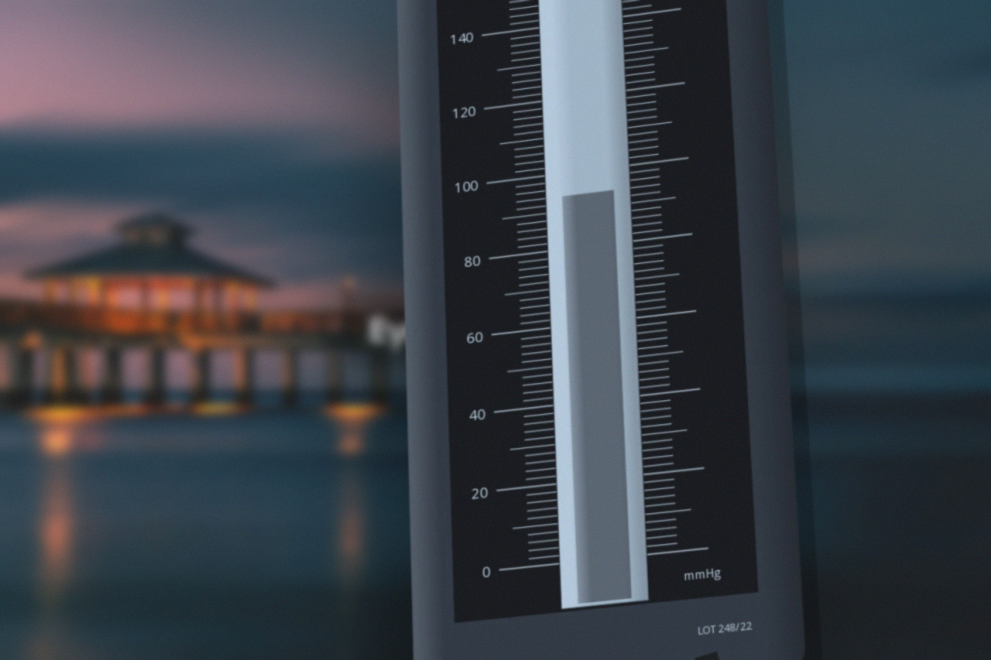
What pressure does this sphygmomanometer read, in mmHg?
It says 94 mmHg
